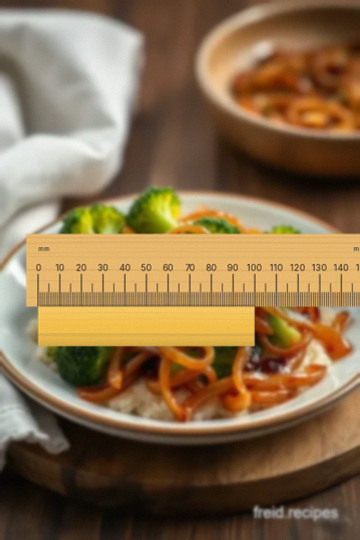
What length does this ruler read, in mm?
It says 100 mm
